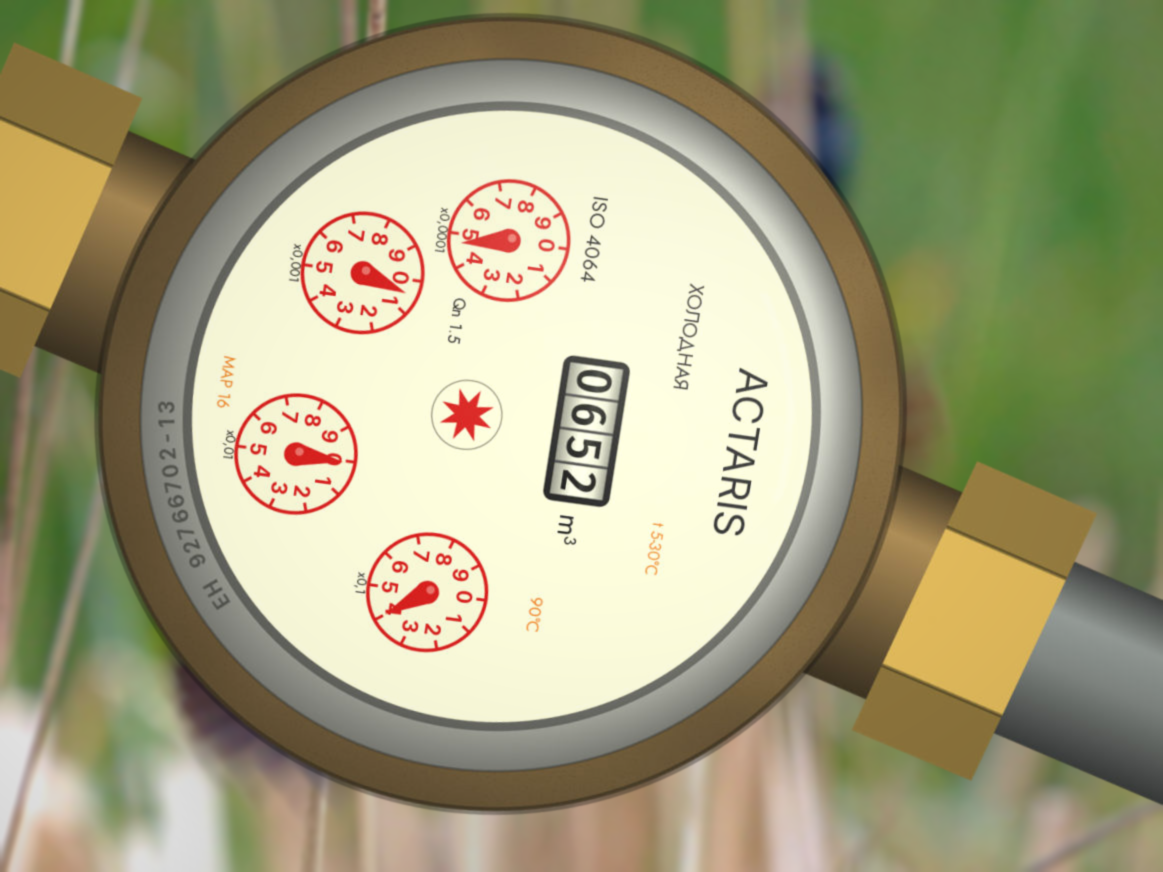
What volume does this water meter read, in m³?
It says 652.4004 m³
